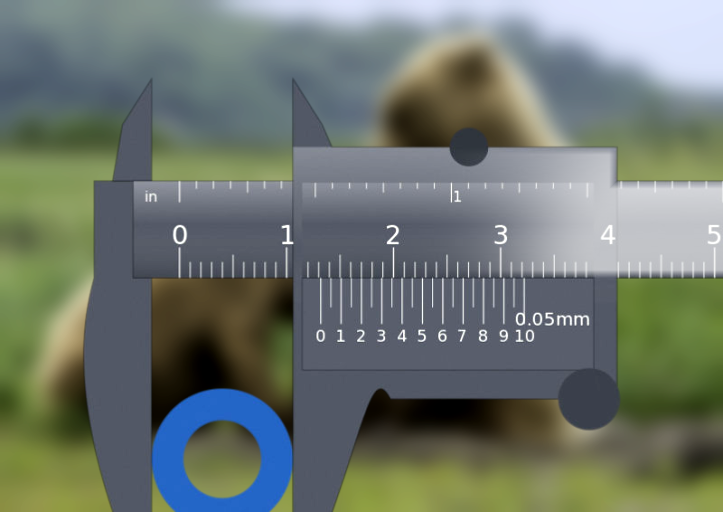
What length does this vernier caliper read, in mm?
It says 13.2 mm
